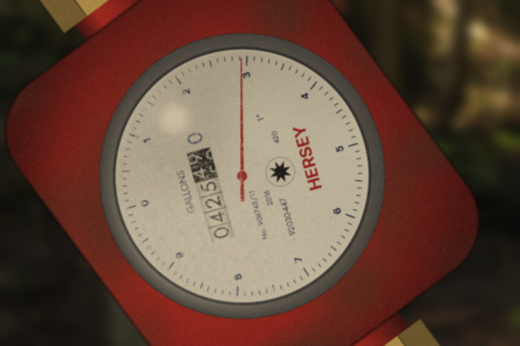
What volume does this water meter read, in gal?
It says 425492.9 gal
